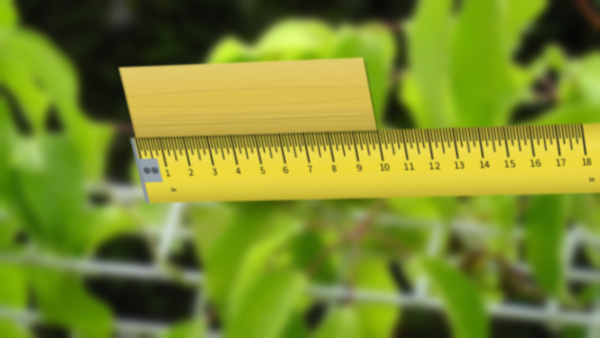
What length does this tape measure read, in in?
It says 10 in
